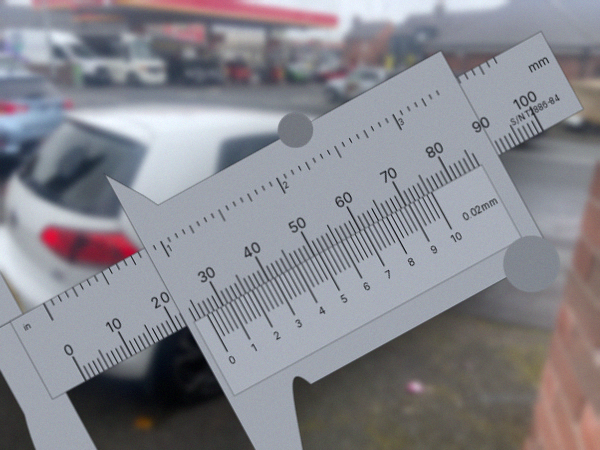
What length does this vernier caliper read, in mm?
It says 26.5 mm
